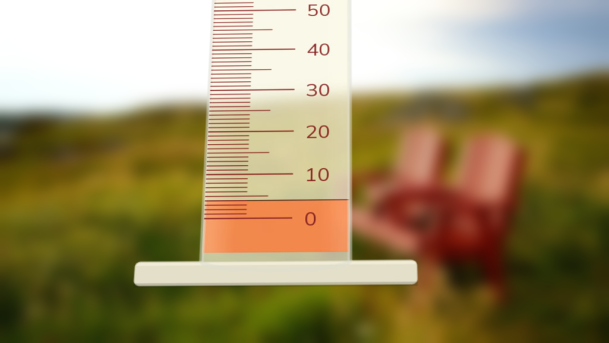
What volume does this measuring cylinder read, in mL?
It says 4 mL
